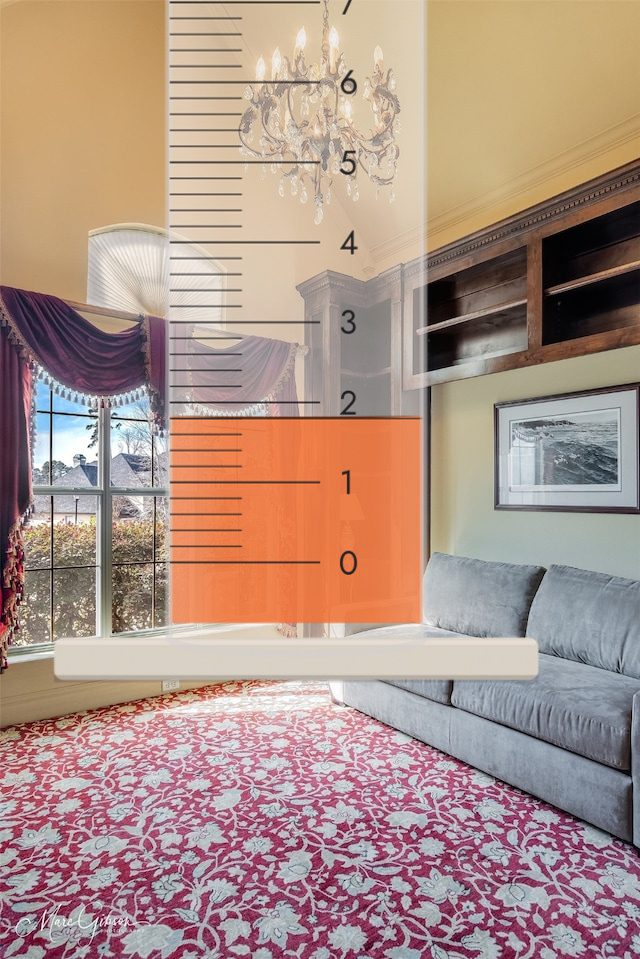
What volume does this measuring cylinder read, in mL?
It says 1.8 mL
